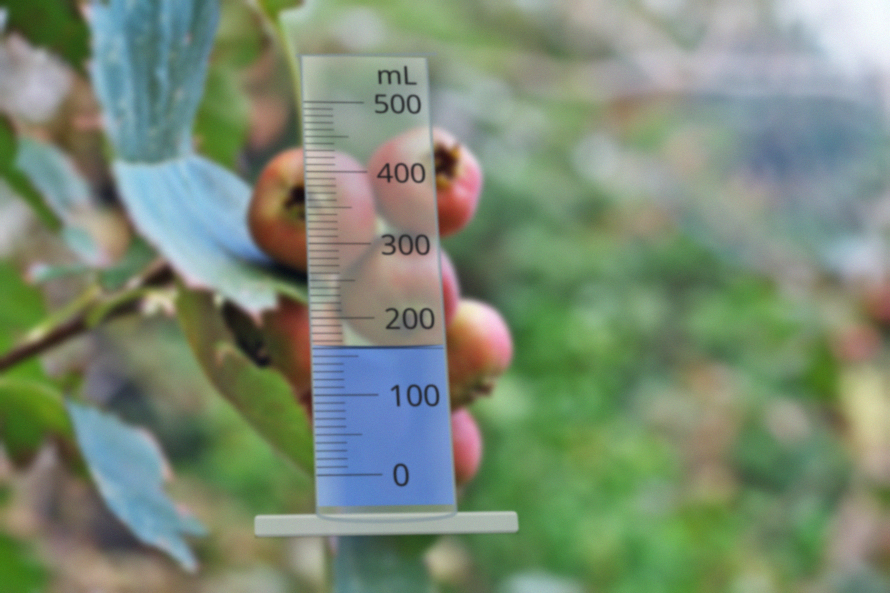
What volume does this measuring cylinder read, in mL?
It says 160 mL
